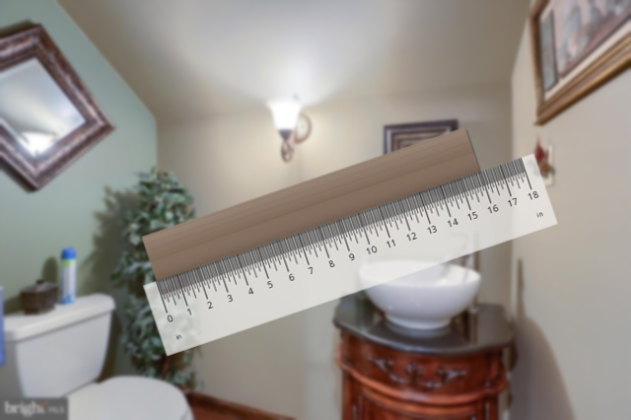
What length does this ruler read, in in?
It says 16 in
